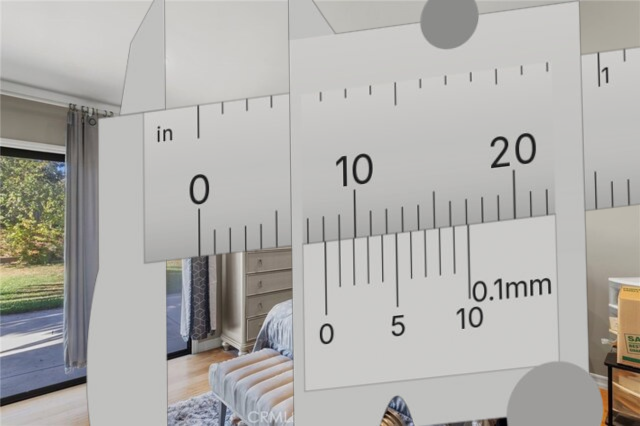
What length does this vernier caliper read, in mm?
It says 8.1 mm
